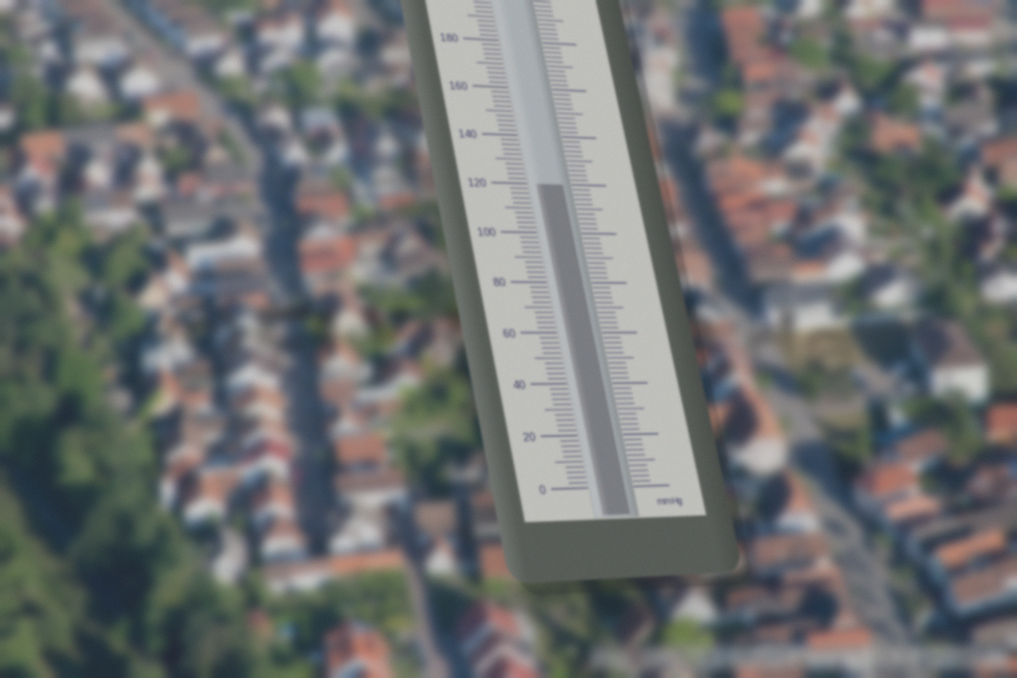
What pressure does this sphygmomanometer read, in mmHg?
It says 120 mmHg
